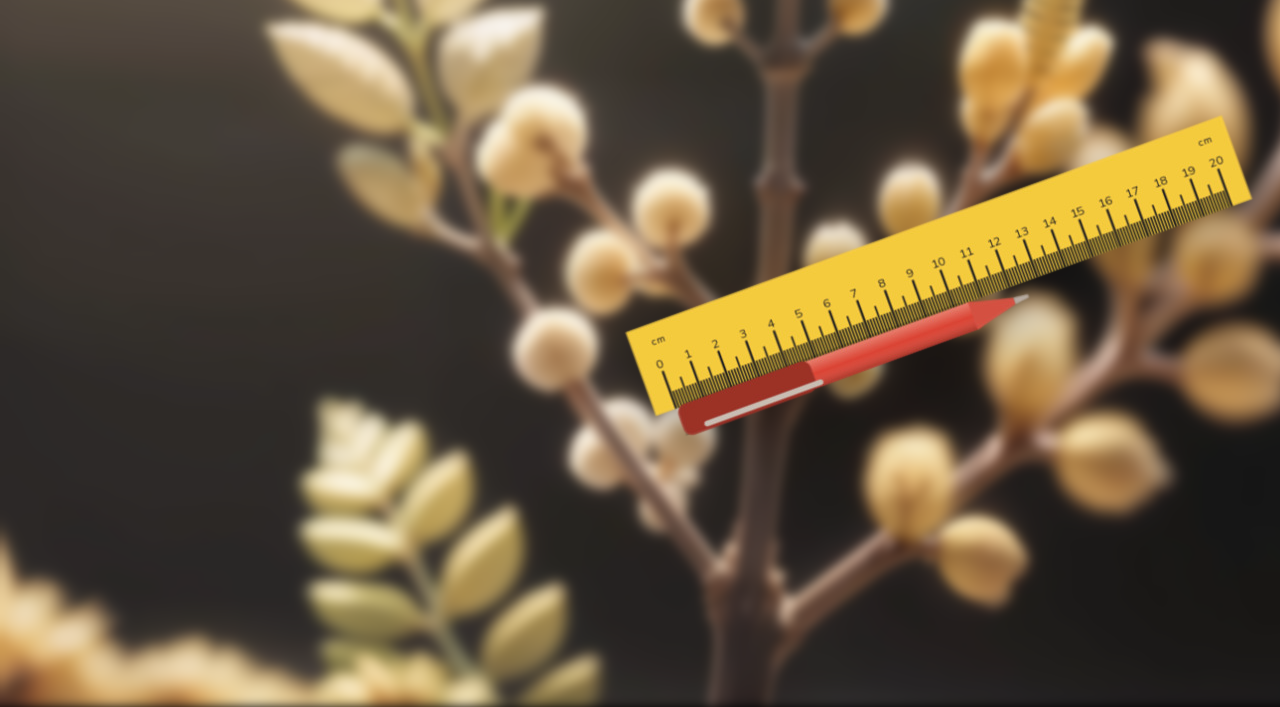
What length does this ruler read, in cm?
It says 12.5 cm
